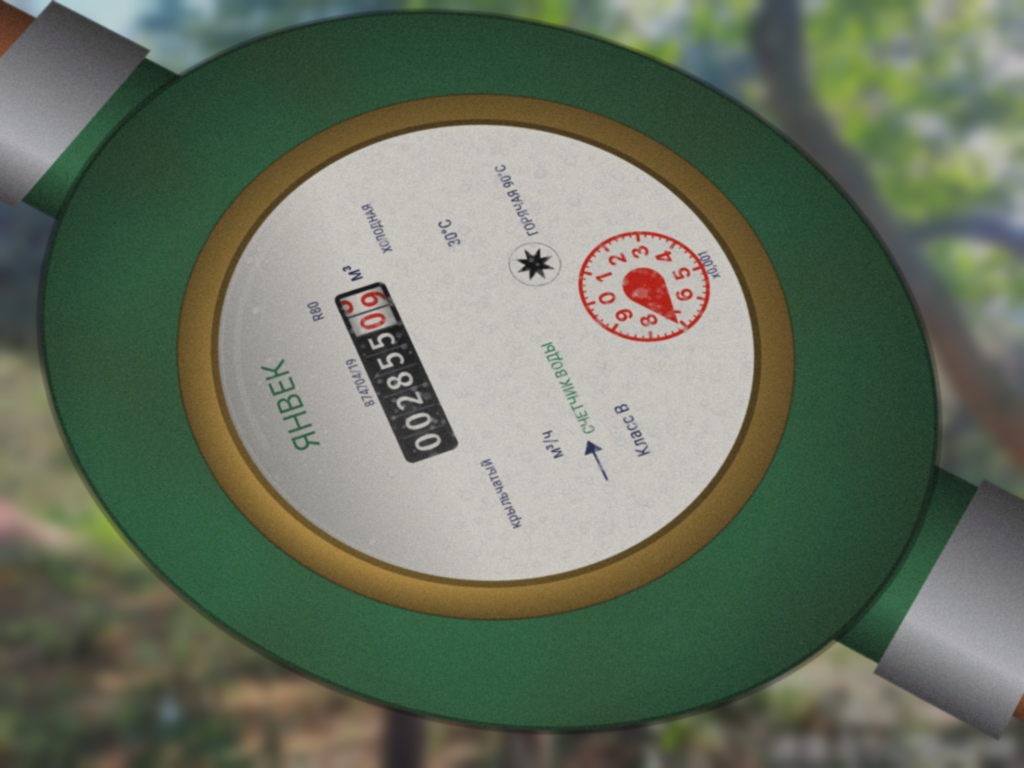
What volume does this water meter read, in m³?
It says 2855.087 m³
